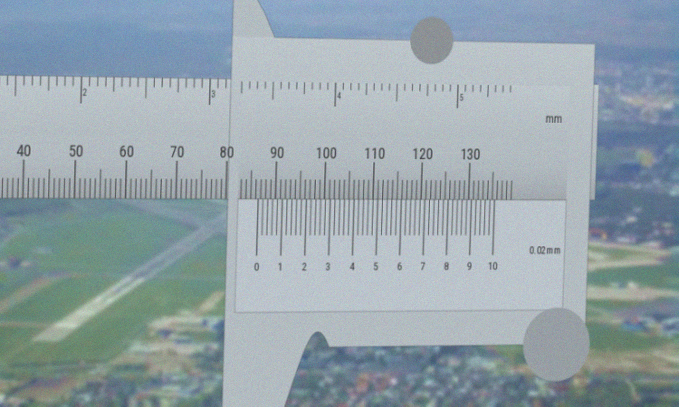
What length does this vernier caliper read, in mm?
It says 86.5 mm
